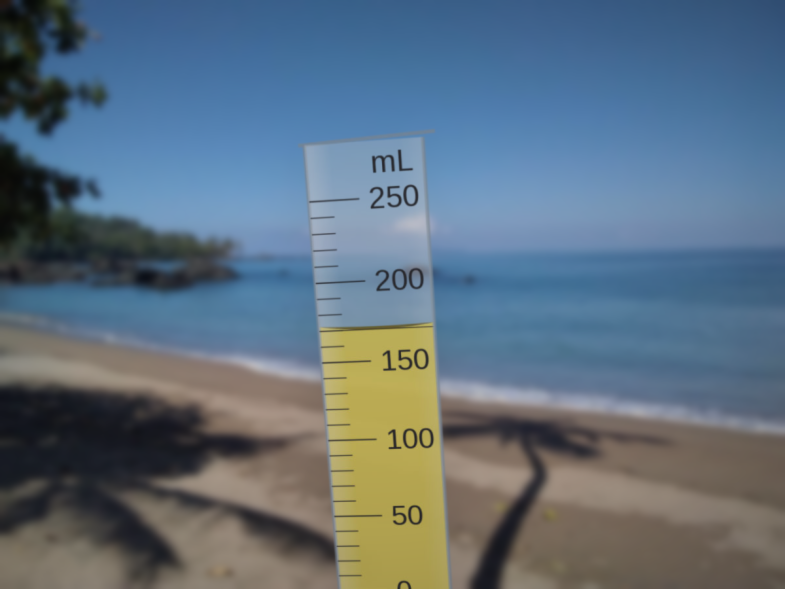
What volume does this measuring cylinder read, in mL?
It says 170 mL
